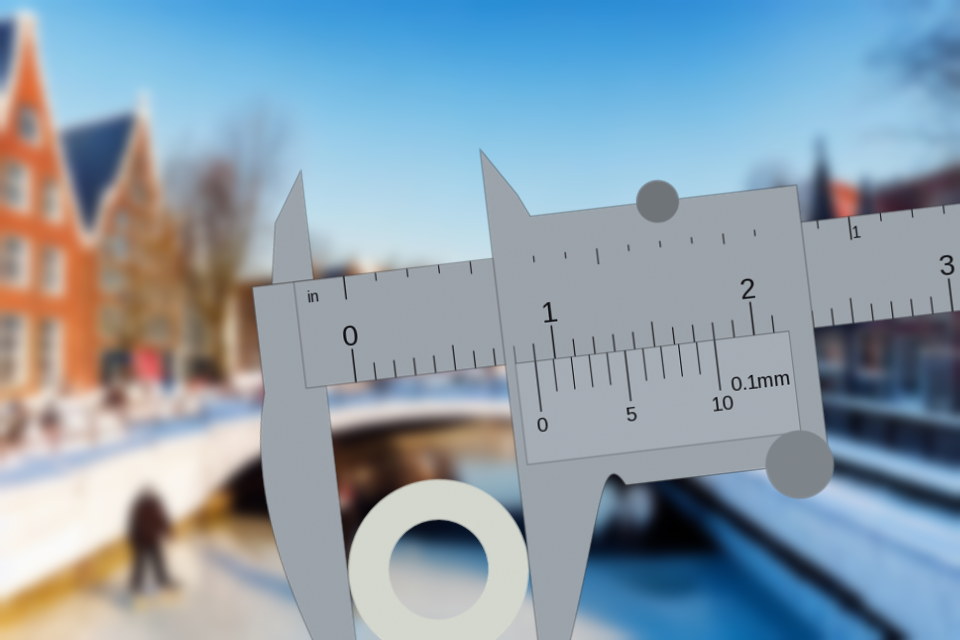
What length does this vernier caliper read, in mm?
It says 9.0 mm
